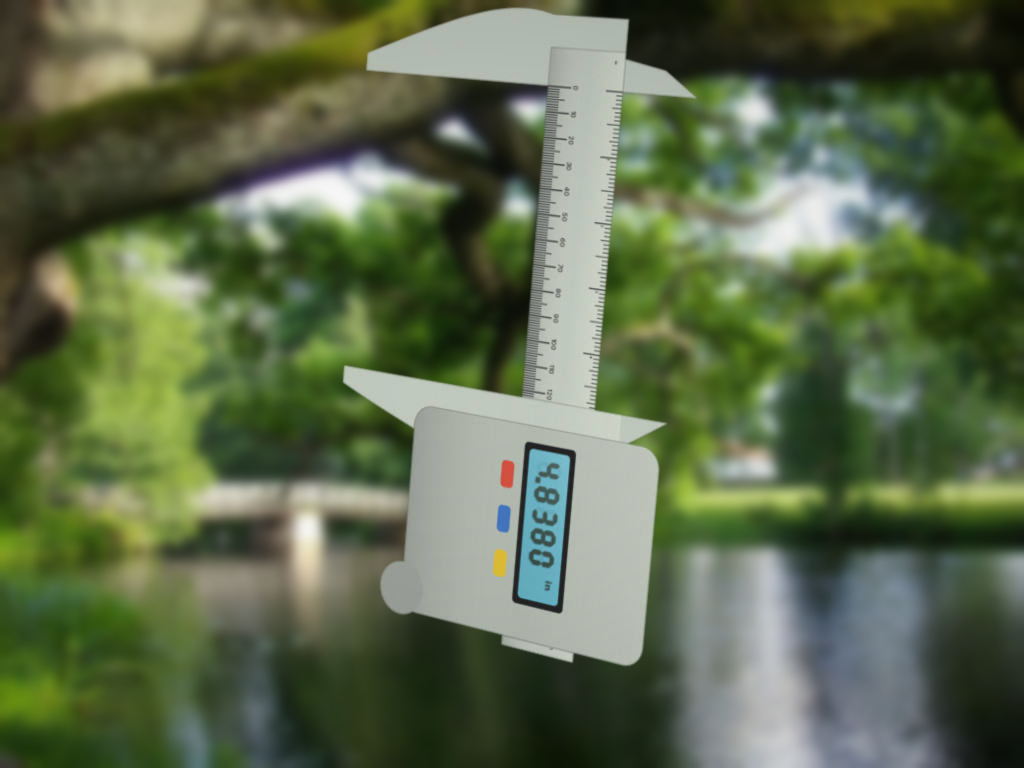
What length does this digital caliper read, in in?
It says 4.8380 in
